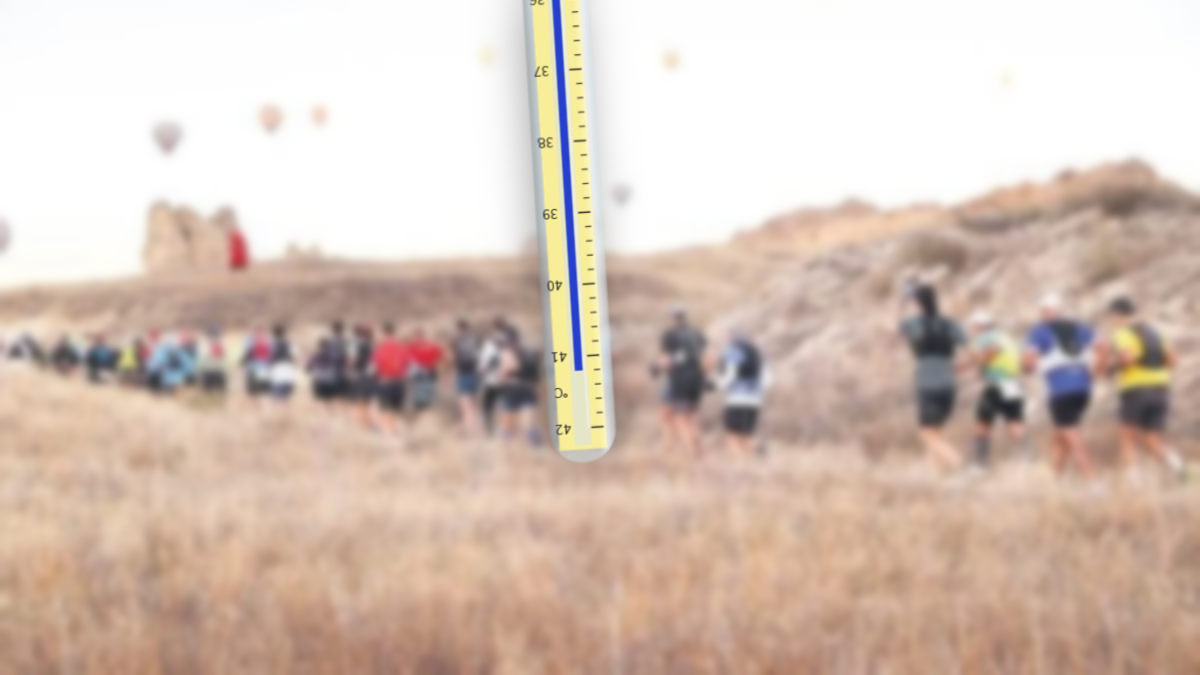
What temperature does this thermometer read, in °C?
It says 41.2 °C
